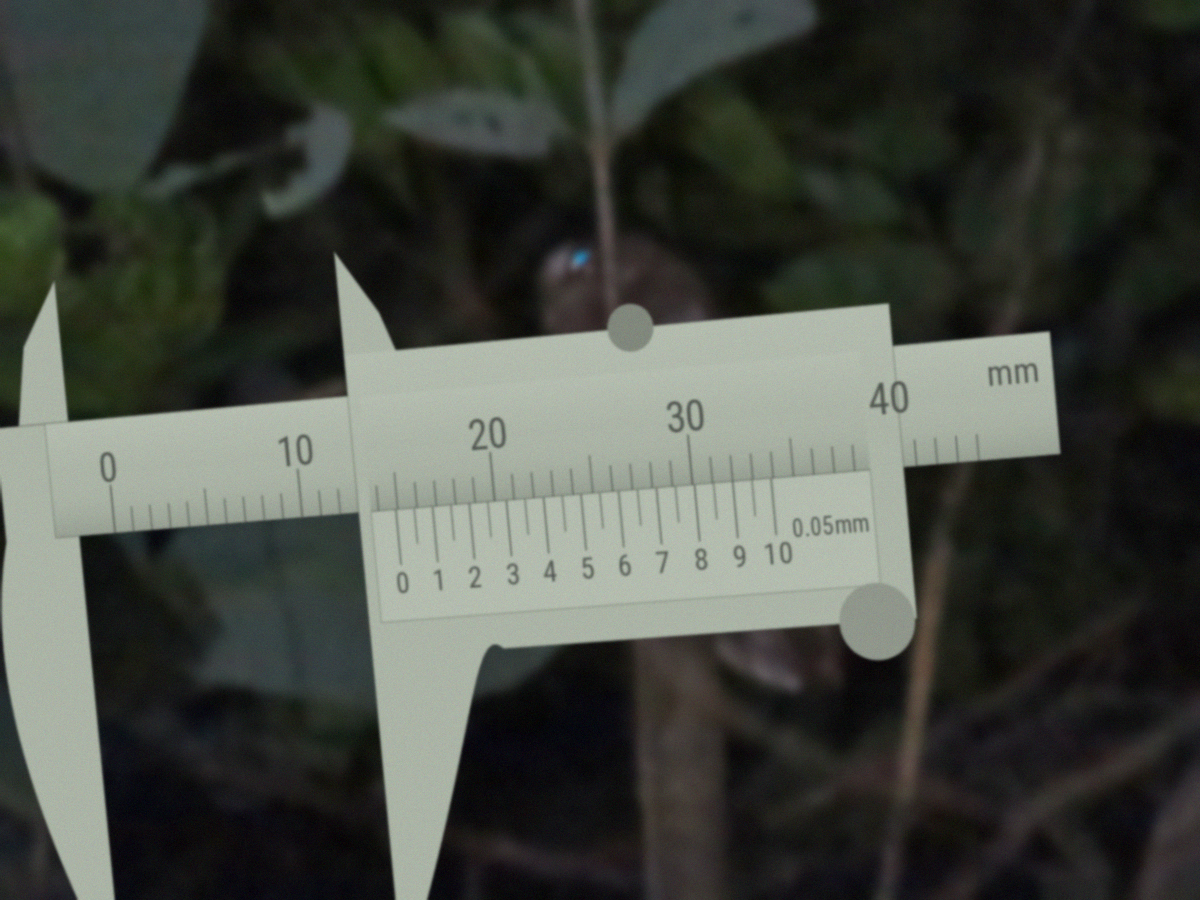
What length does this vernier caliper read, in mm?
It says 14.9 mm
